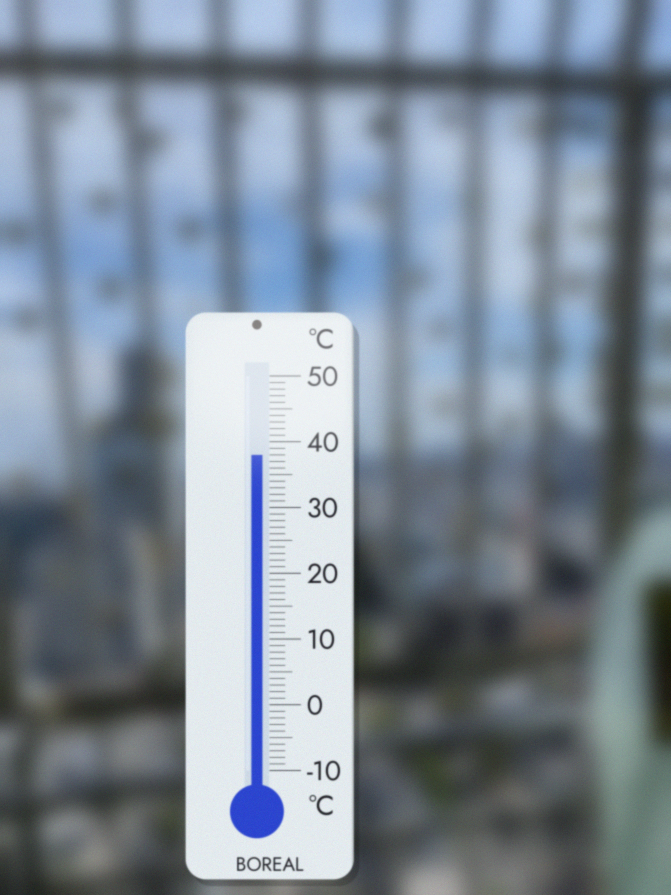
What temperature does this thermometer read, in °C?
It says 38 °C
